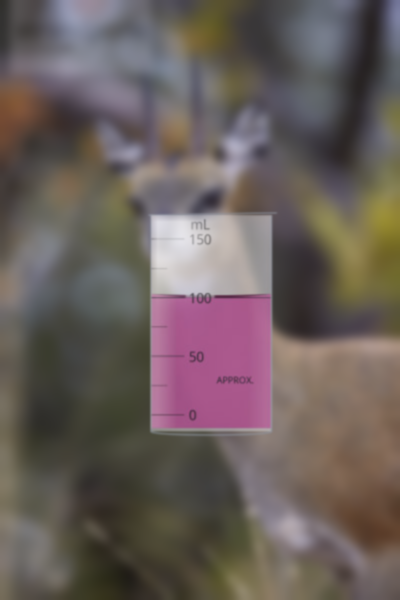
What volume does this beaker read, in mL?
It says 100 mL
